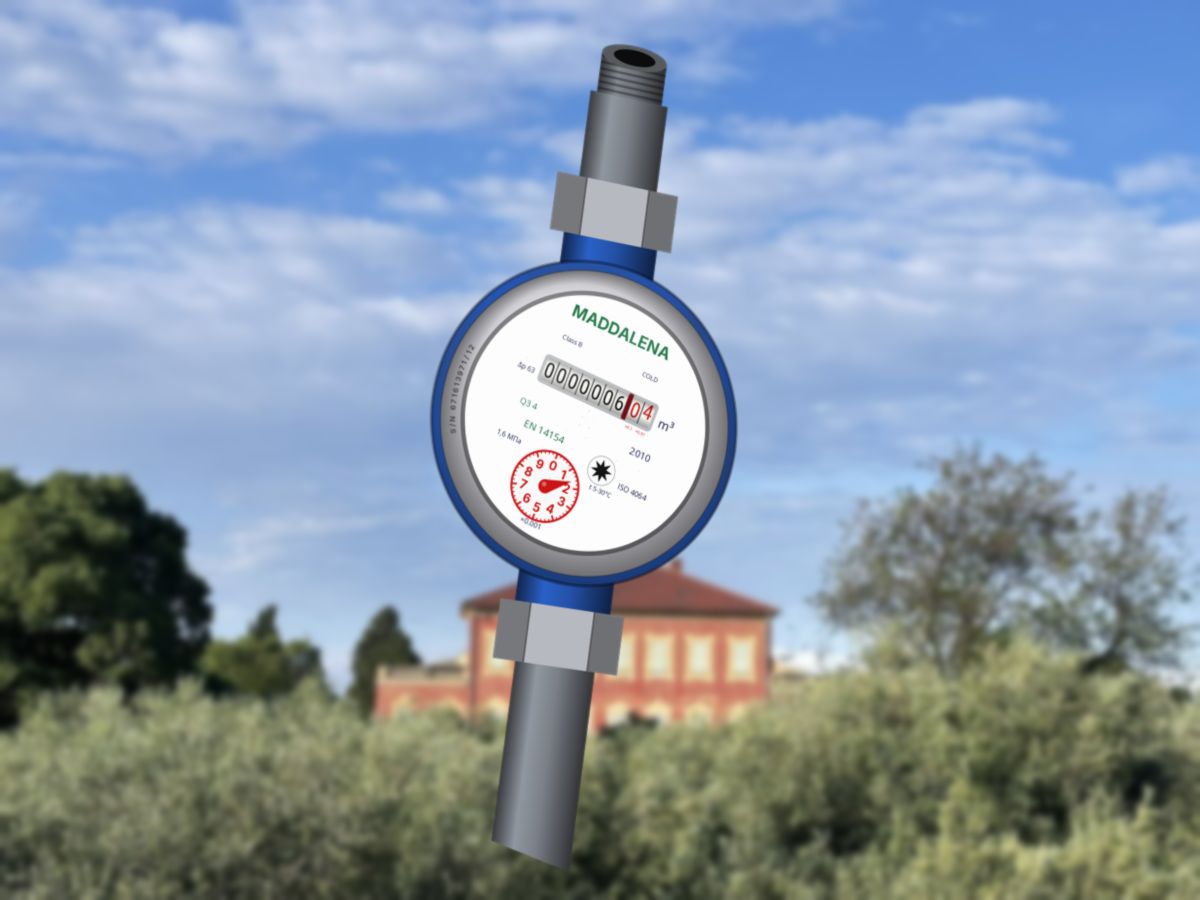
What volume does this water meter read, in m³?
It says 6.041 m³
